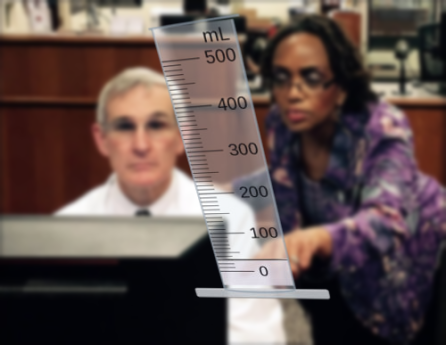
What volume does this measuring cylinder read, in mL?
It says 30 mL
